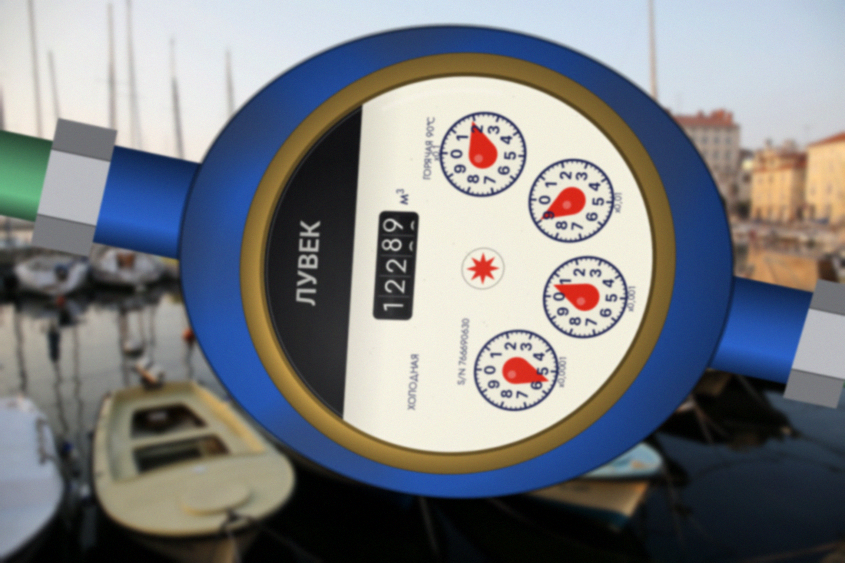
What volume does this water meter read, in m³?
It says 12289.1905 m³
